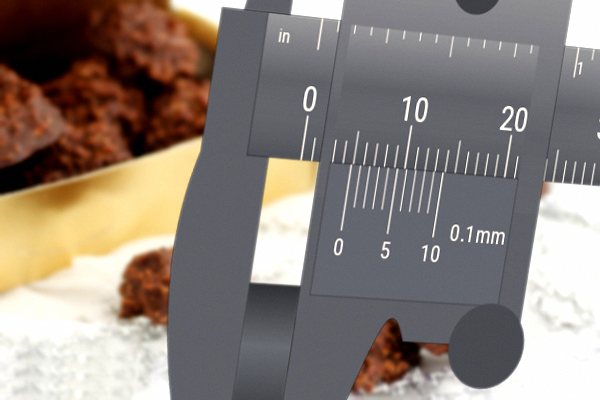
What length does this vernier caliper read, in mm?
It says 4.8 mm
